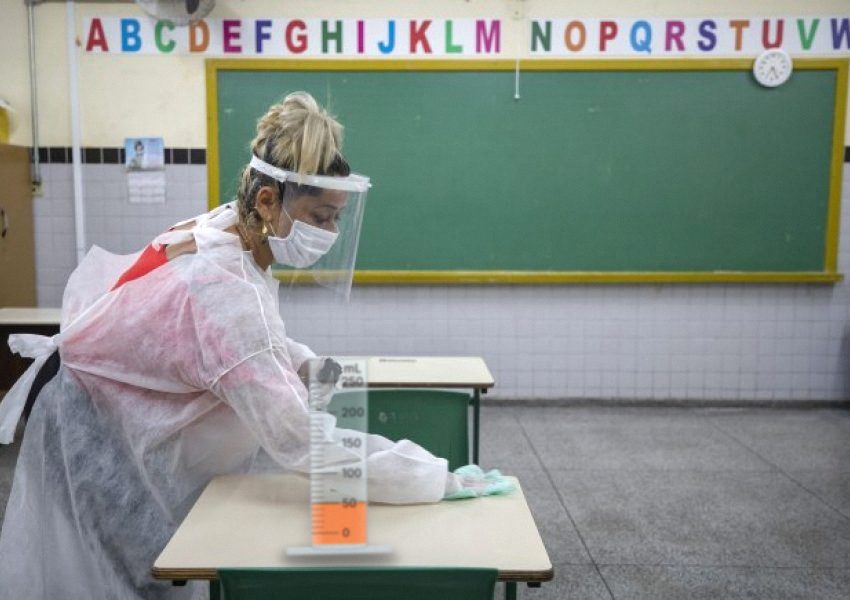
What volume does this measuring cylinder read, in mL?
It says 50 mL
